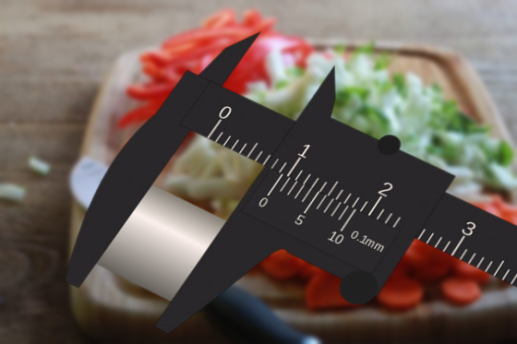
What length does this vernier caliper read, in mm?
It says 9.4 mm
